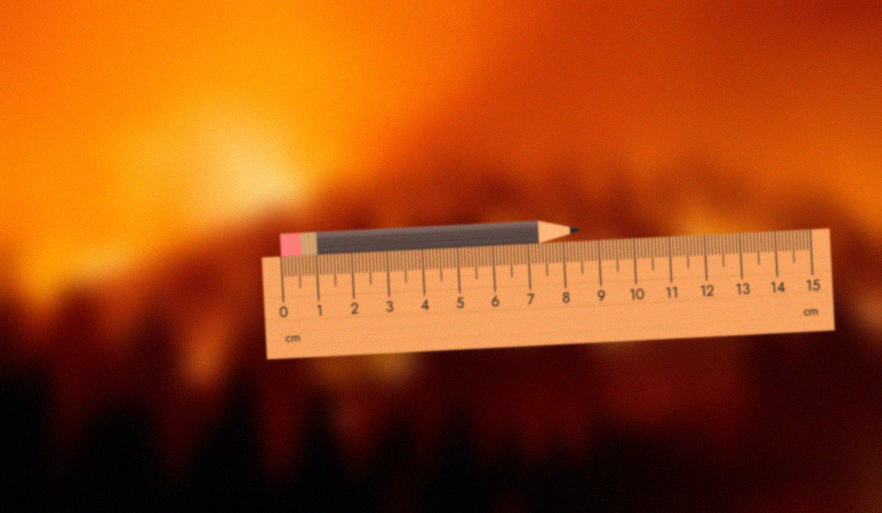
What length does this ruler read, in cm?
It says 8.5 cm
